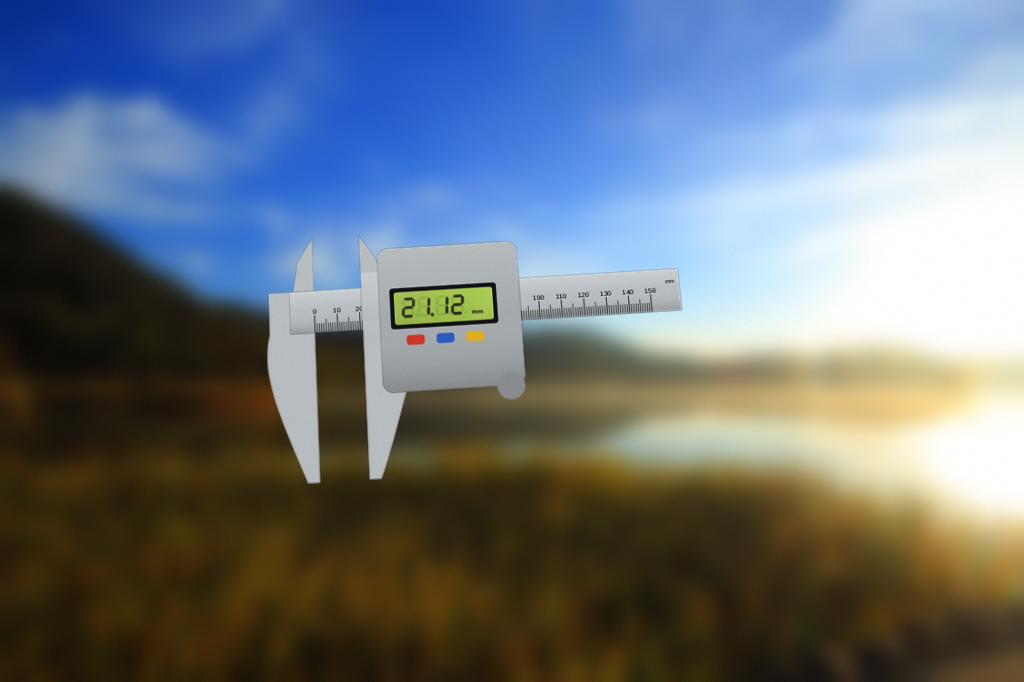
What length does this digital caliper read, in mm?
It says 21.12 mm
